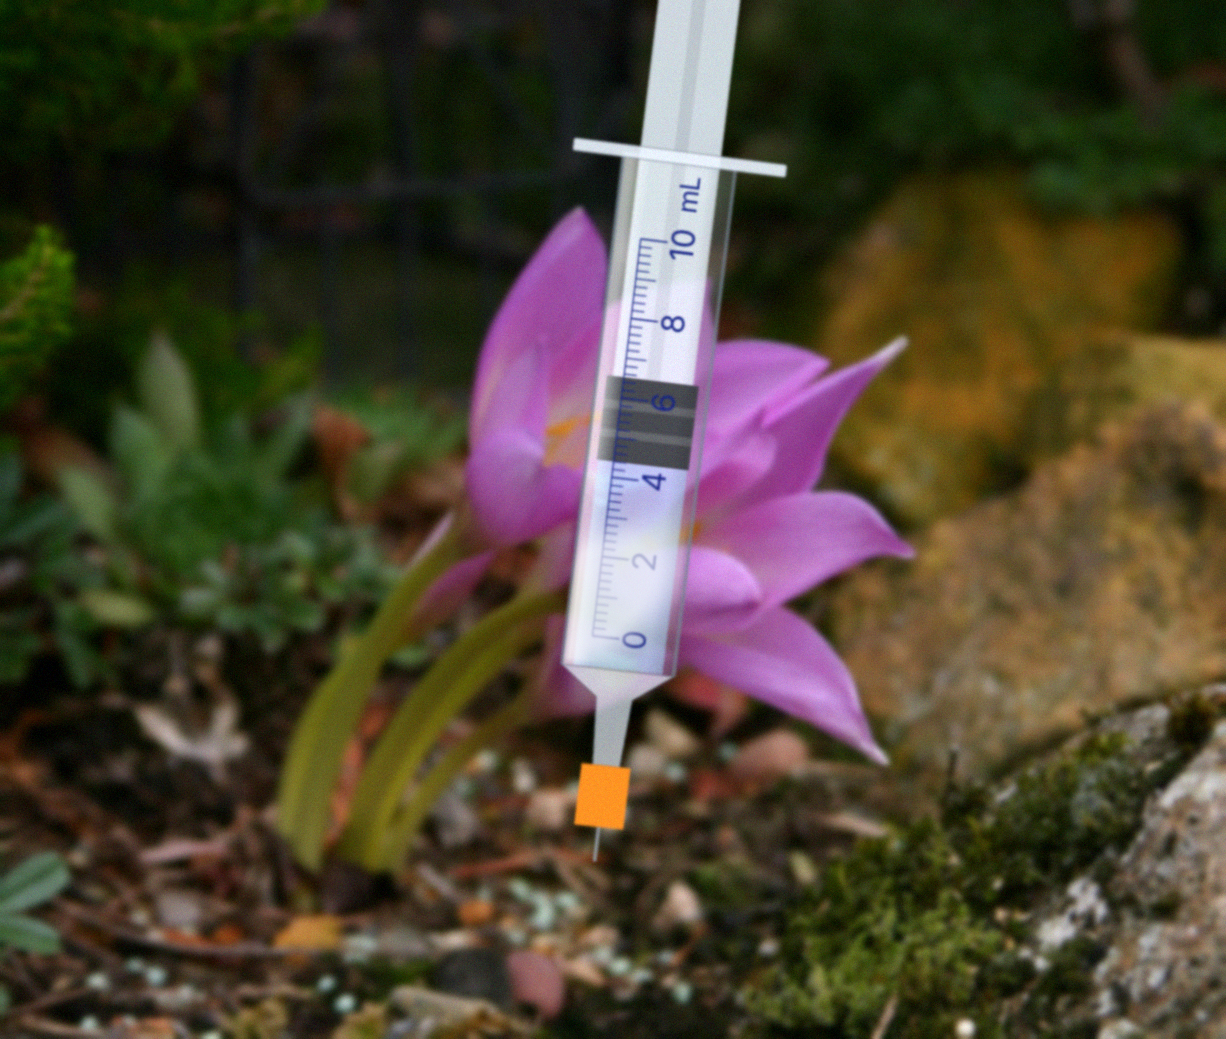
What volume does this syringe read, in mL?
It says 4.4 mL
